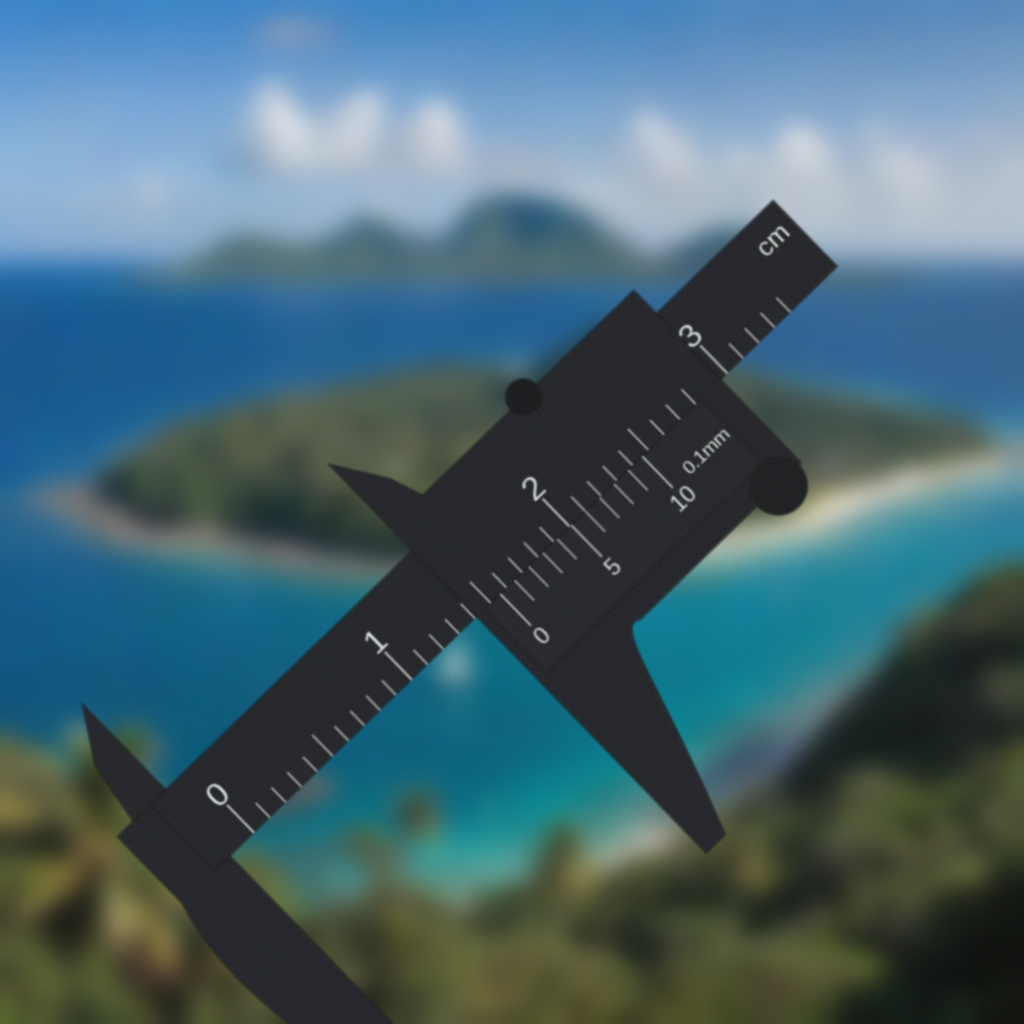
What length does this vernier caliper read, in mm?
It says 15.6 mm
